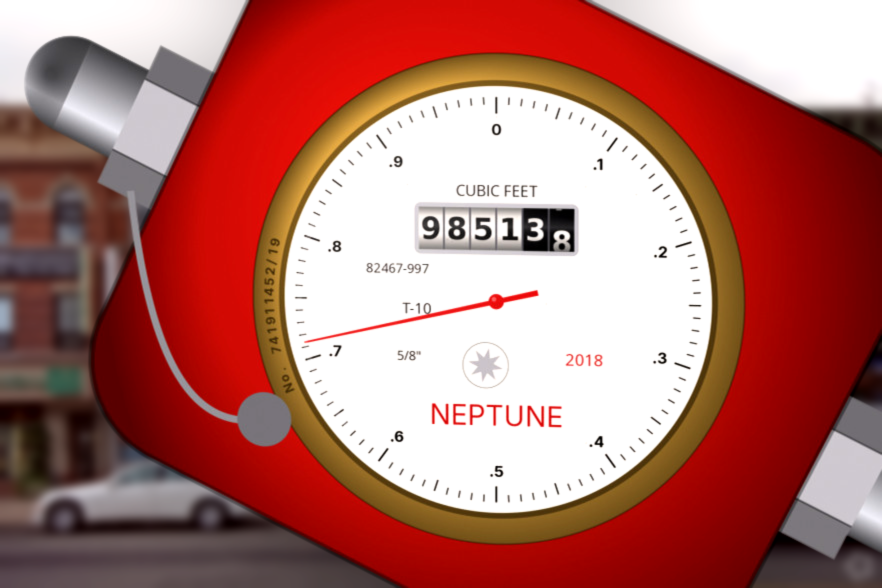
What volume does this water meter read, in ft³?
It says 985137.71 ft³
